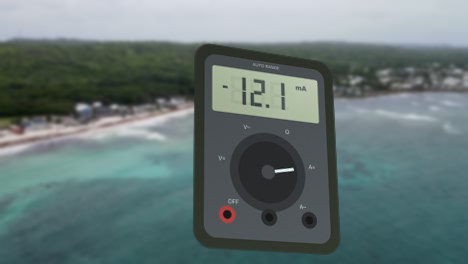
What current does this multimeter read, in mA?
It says -12.1 mA
